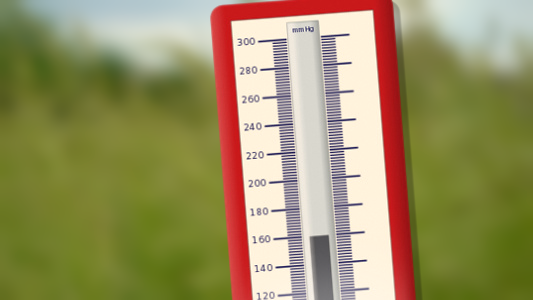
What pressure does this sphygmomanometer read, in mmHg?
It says 160 mmHg
